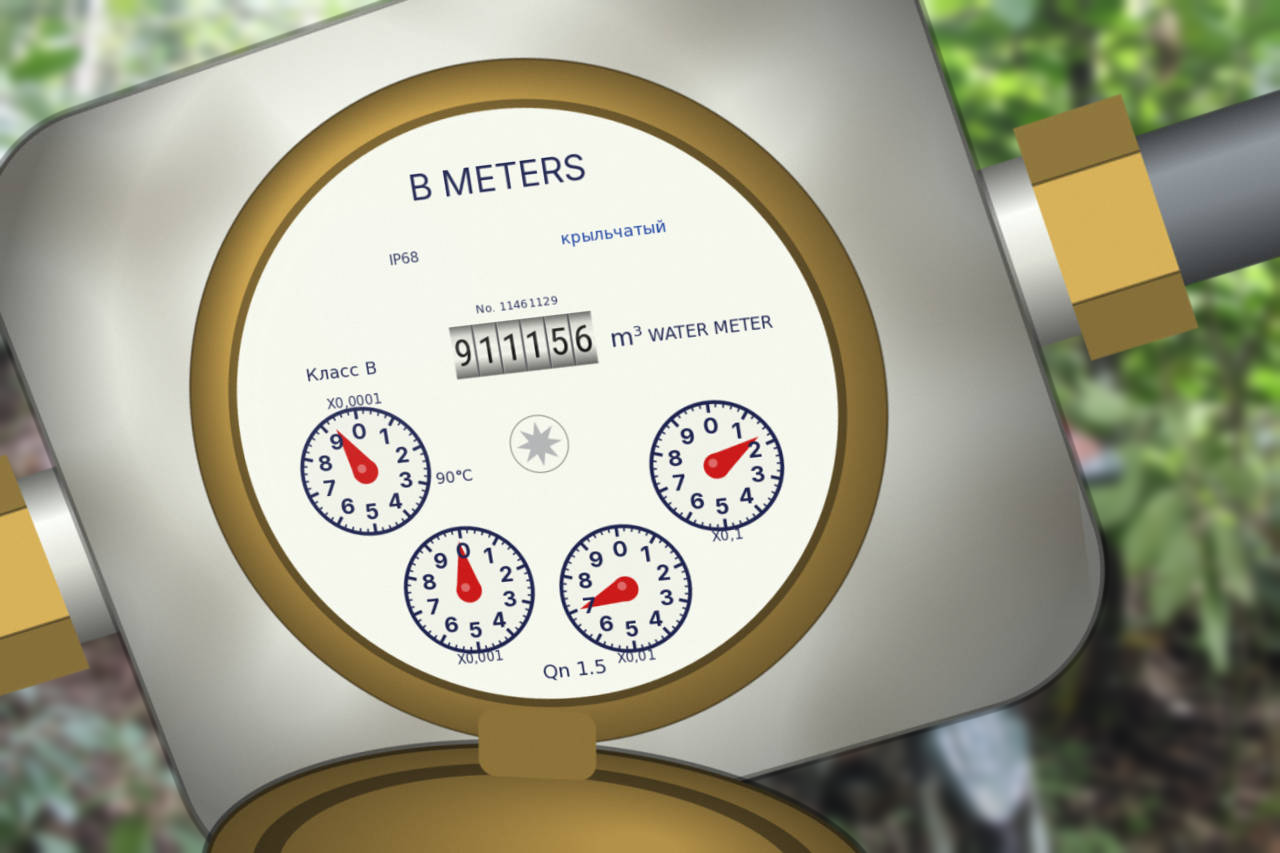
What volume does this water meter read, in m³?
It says 911156.1699 m³
